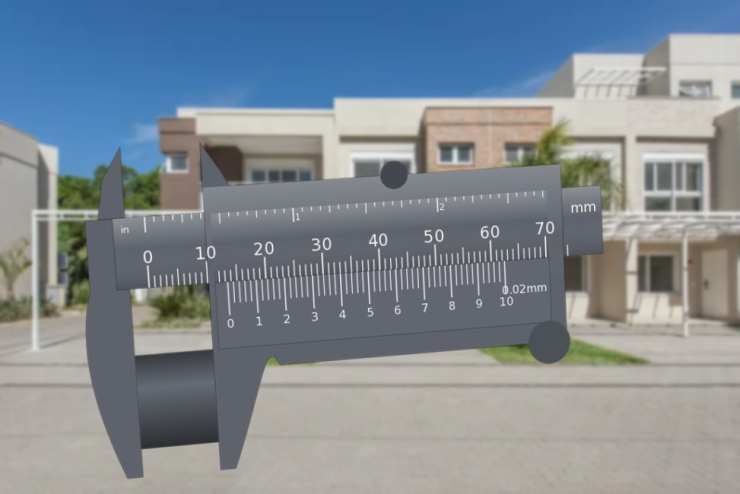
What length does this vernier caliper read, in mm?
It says 13.4 mm
